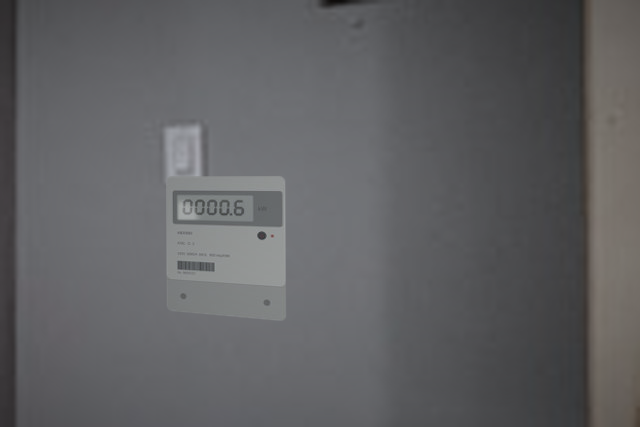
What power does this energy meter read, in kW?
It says 0.6 kW
